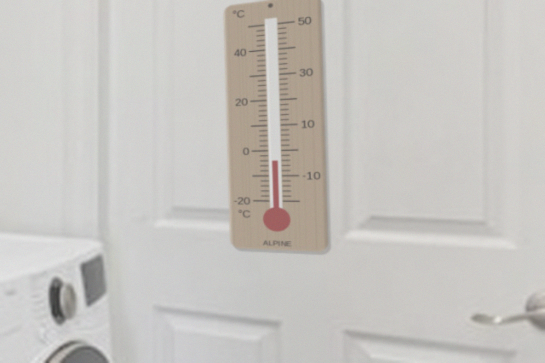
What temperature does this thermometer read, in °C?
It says -4 °C
